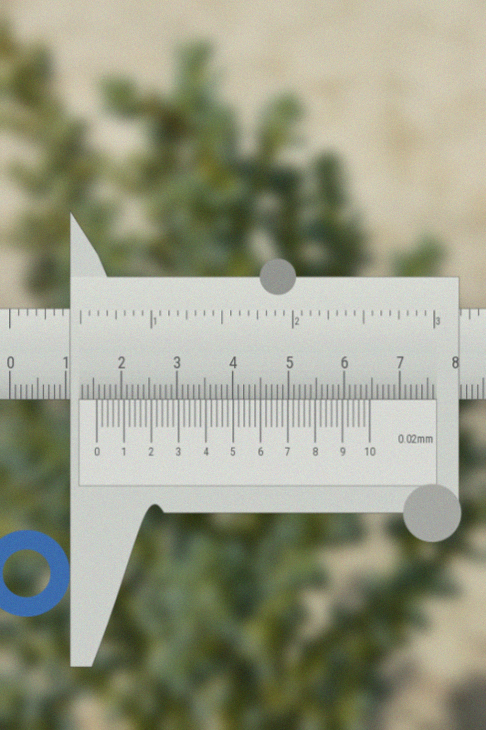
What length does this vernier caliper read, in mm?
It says 15.6 mm
